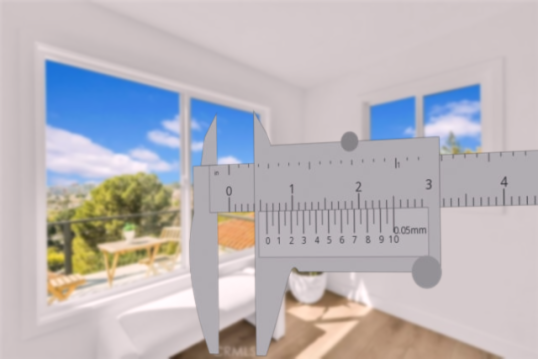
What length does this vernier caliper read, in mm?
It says 6.0 mm
